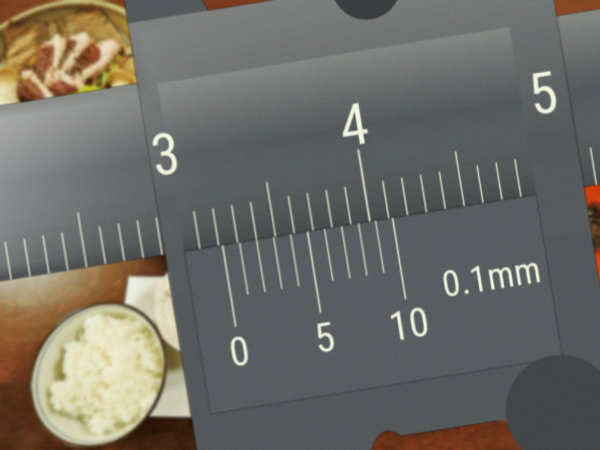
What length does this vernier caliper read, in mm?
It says 32.2 mm
